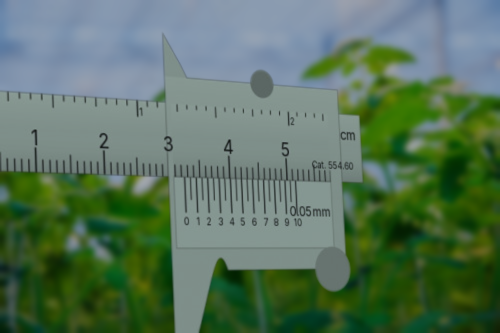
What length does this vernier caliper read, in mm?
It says 32.5 mm
